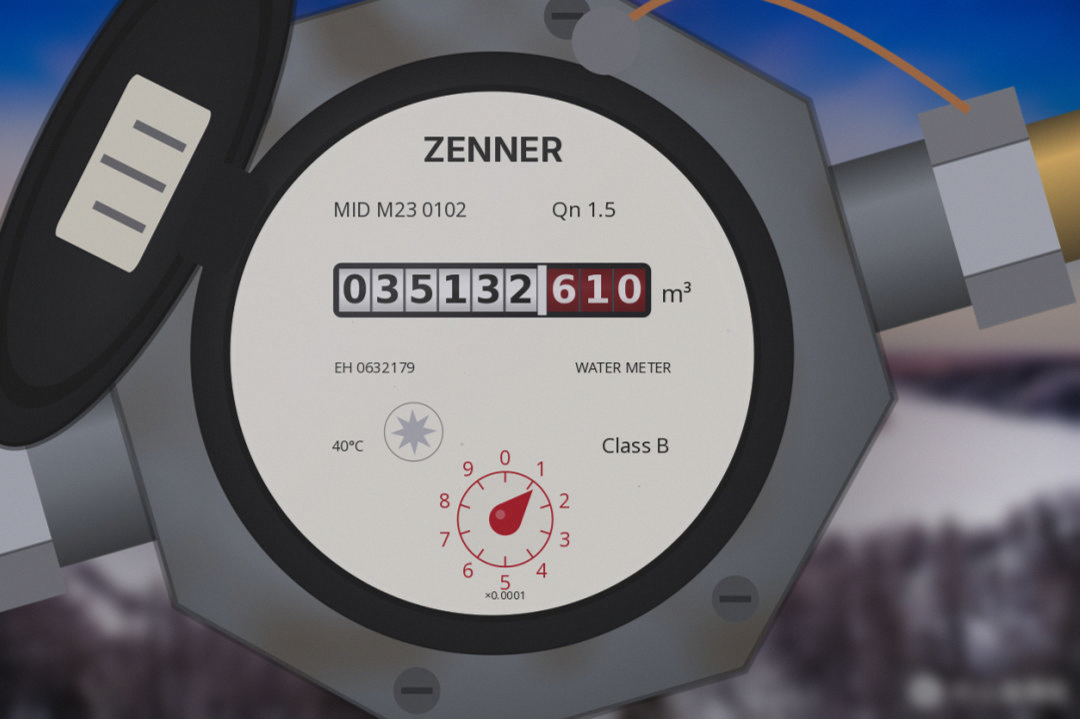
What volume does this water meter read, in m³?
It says 35132.6101 m³
